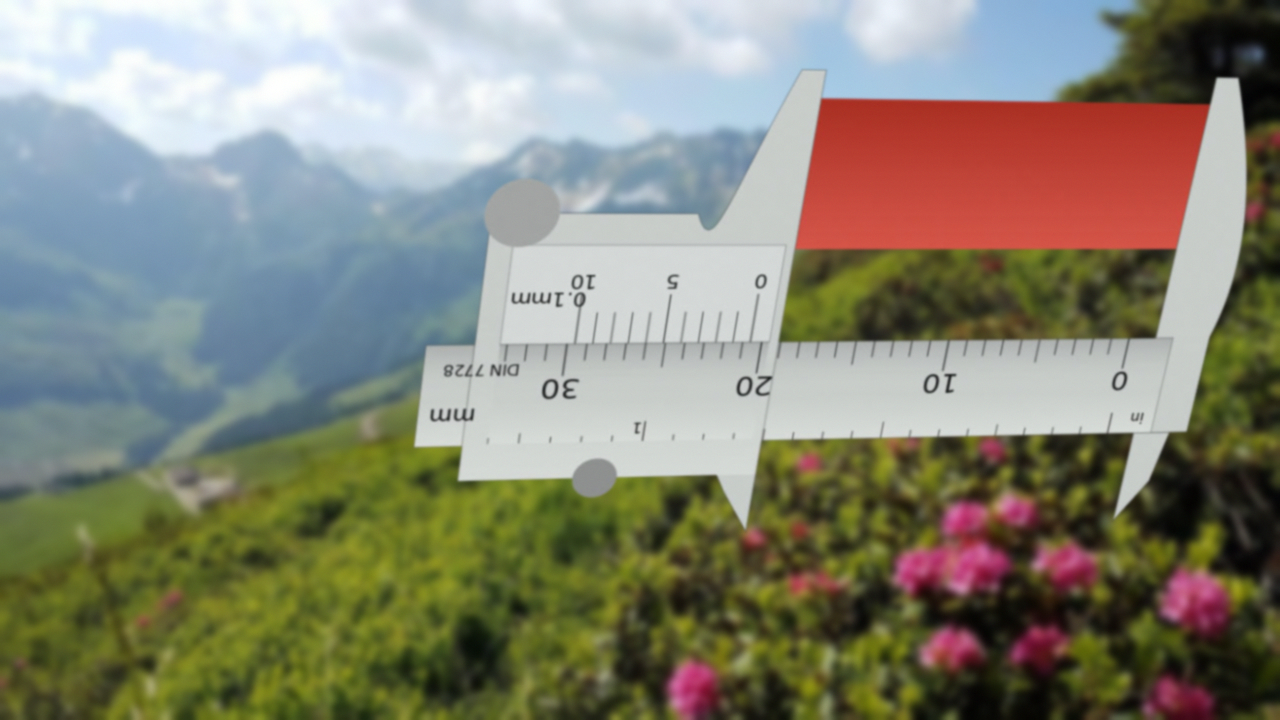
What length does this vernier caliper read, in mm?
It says 20.6 mm
